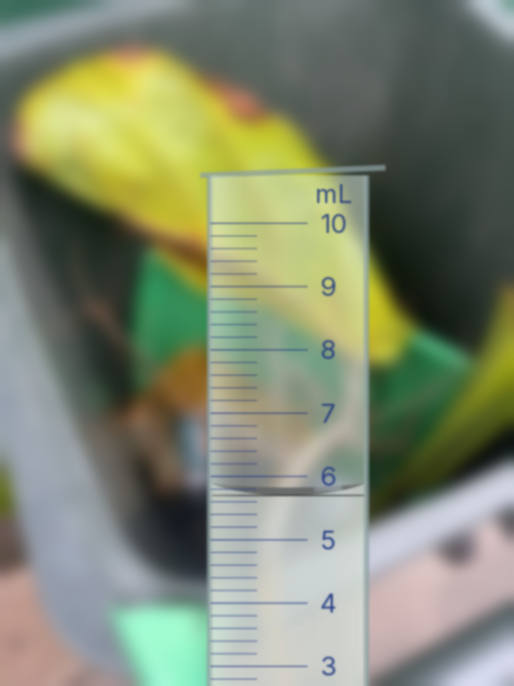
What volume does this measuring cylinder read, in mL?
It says 5.7 mL
